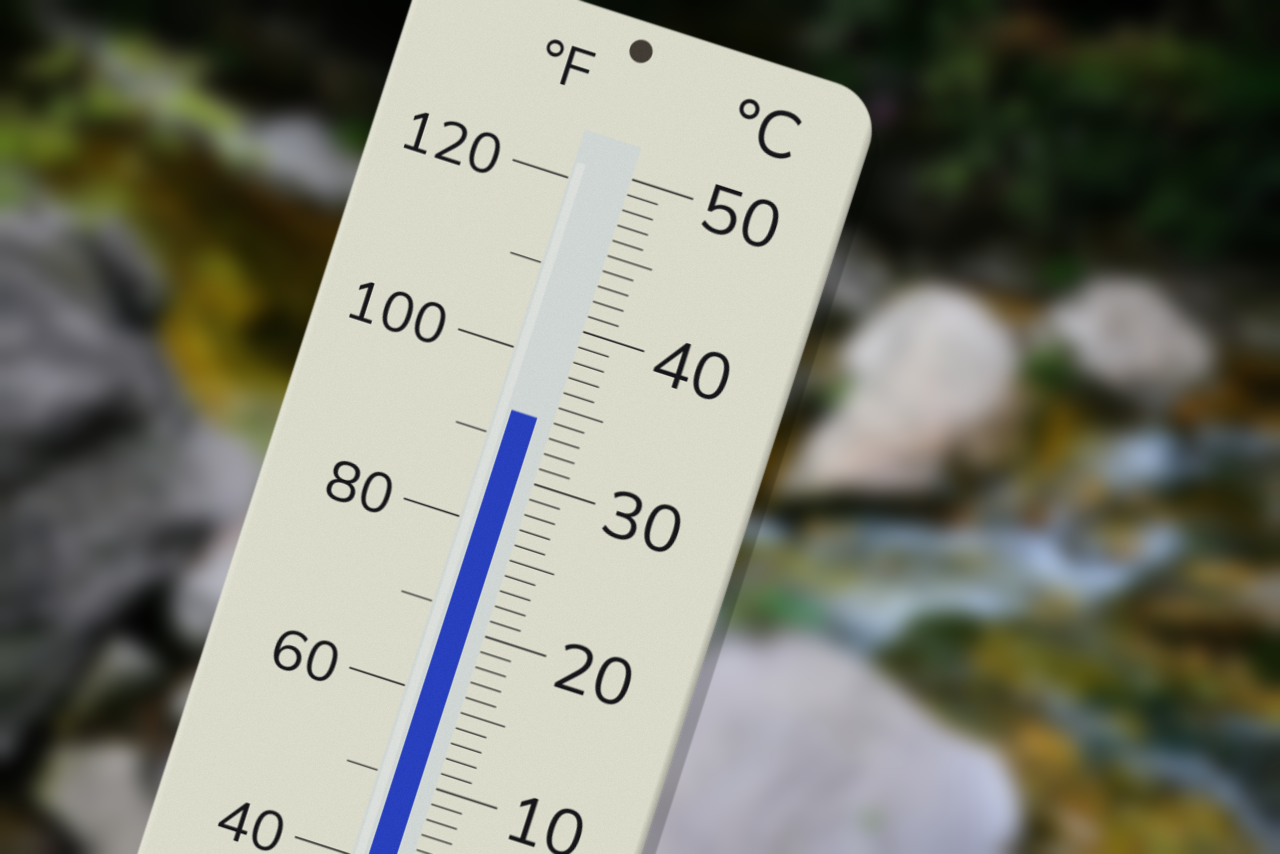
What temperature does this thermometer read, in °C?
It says 34 °C
